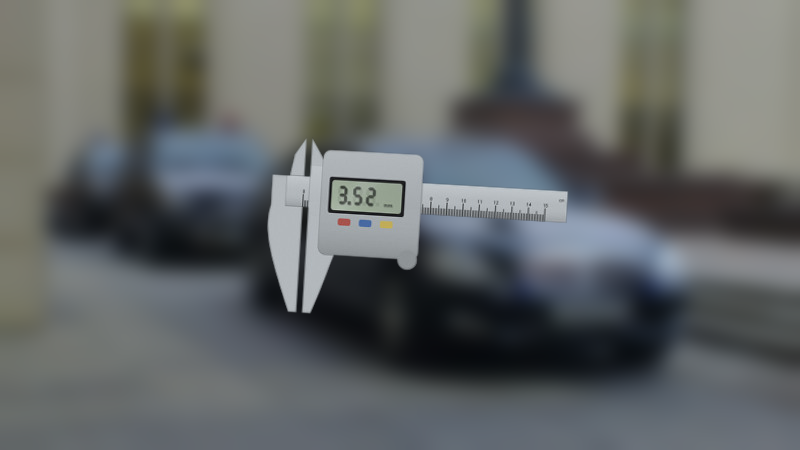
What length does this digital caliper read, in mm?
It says 3.52 mm
